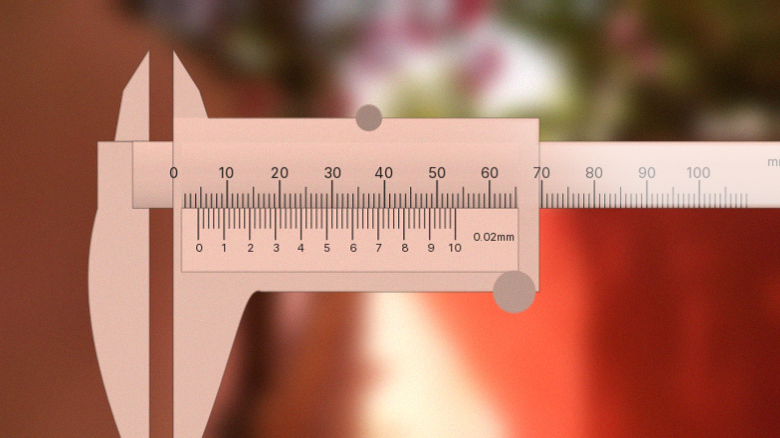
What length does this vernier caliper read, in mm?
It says 4.5 mm
